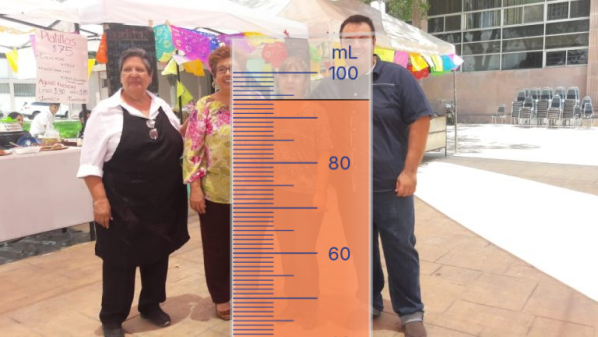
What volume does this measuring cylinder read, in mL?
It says 94 mL
